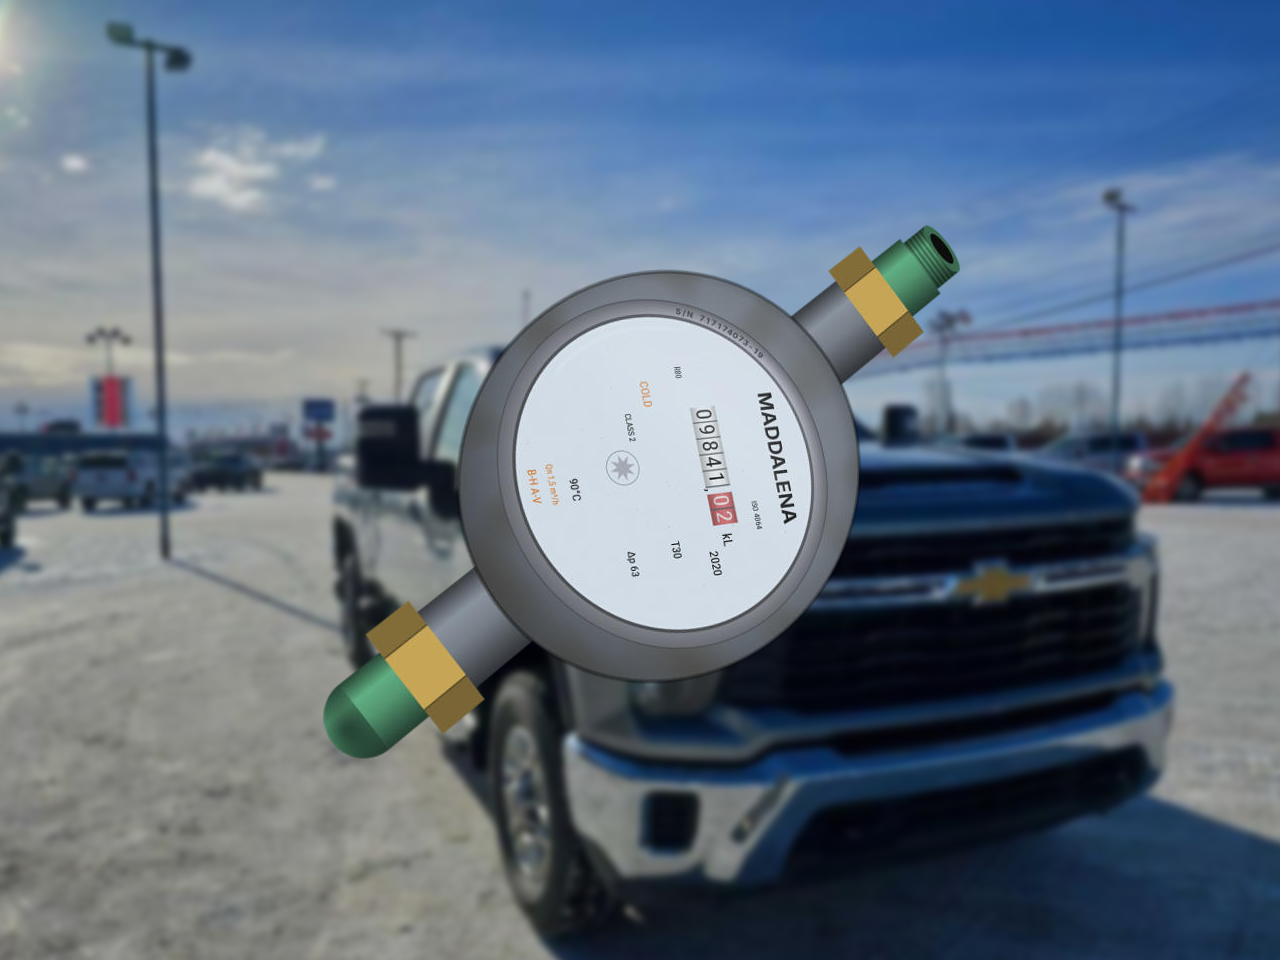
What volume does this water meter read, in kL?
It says 9841.02 kL
